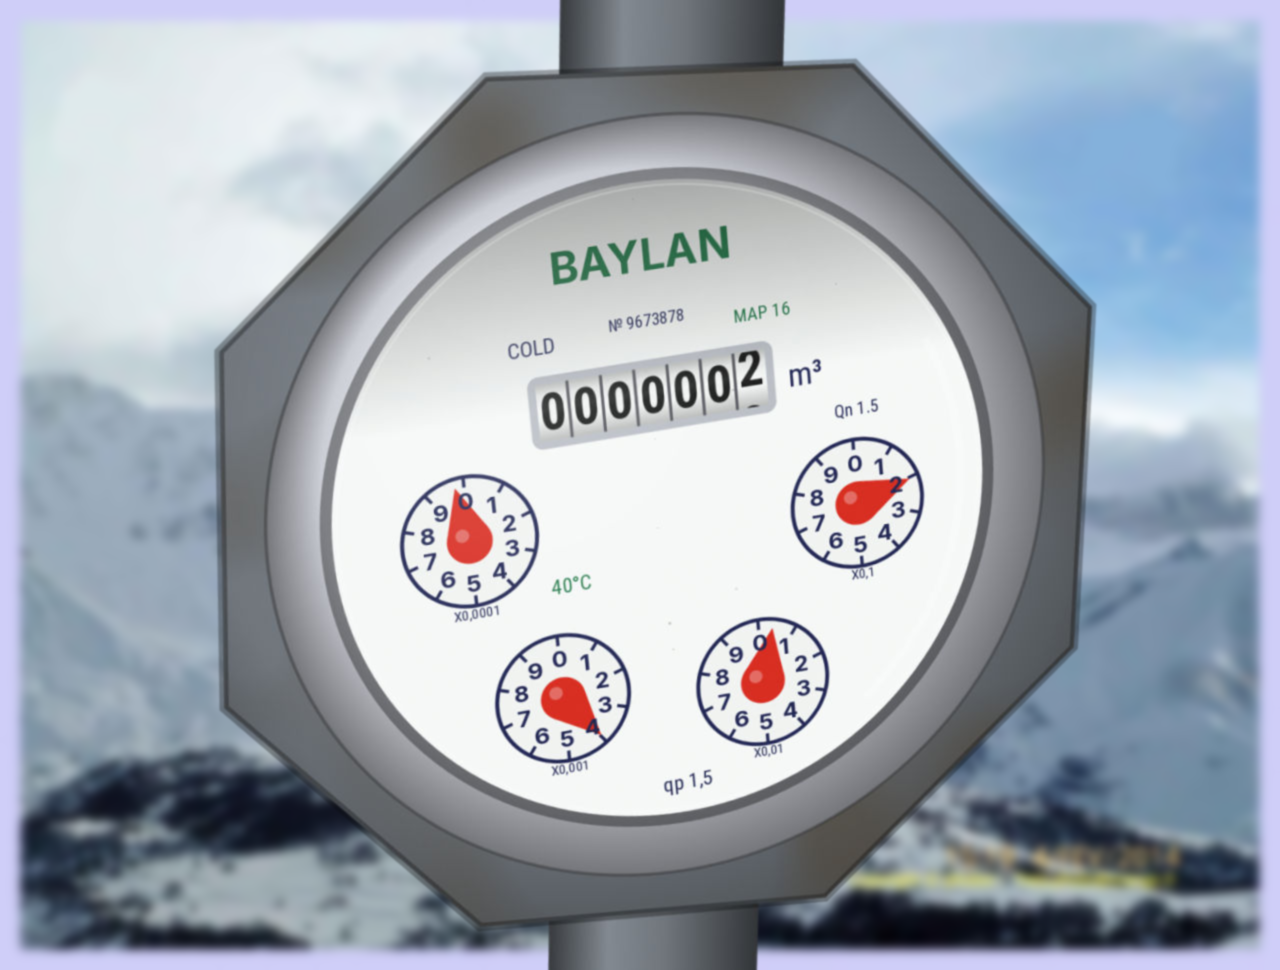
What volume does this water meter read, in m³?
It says 2.2039 m³
